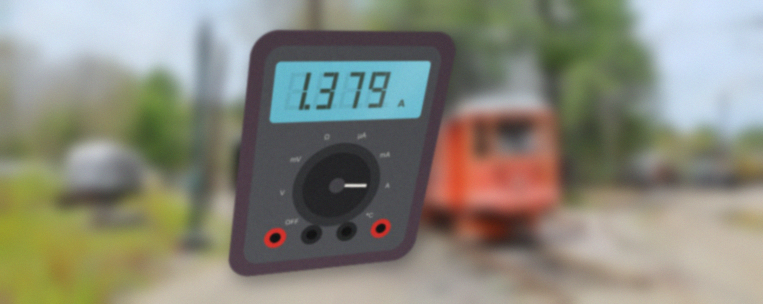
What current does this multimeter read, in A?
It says 1.379 A
